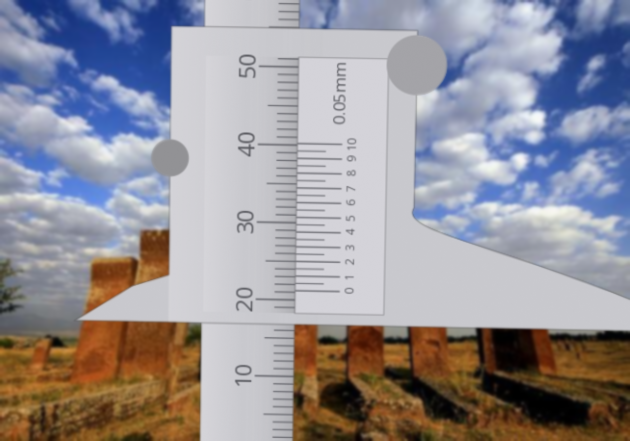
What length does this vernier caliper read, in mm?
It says 21.2 mm
